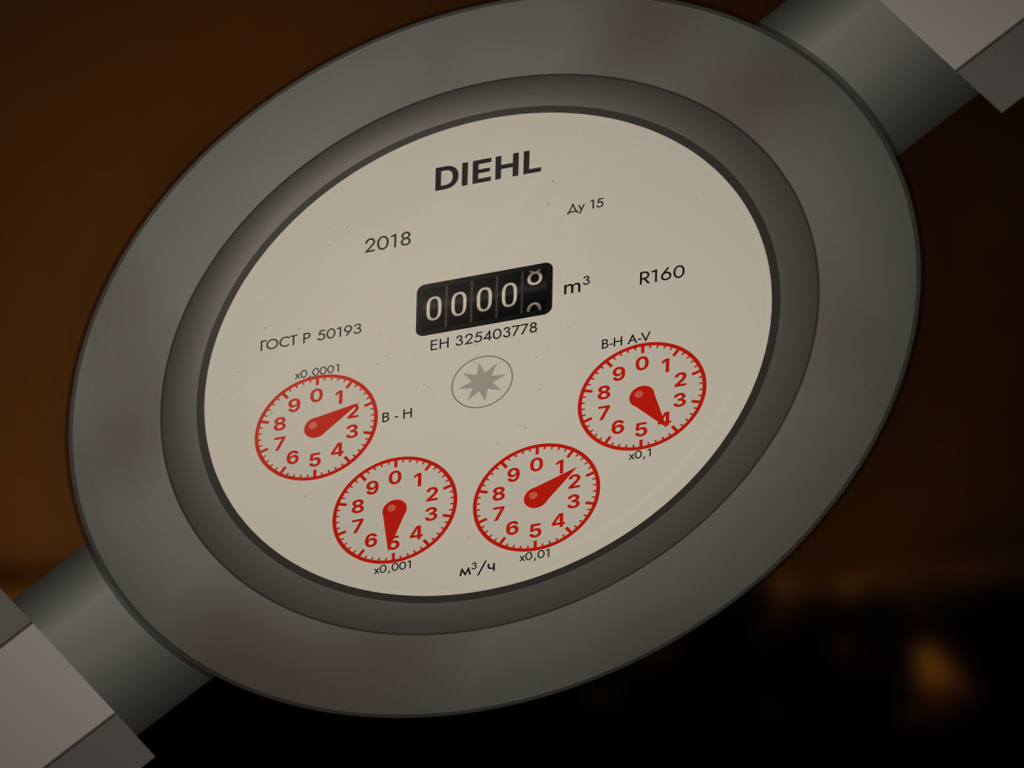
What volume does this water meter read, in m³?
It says 8.4151 m³
